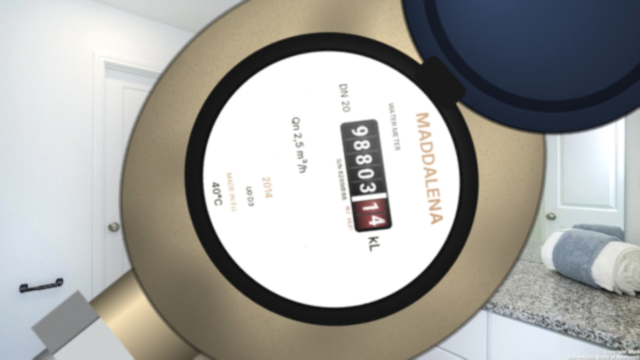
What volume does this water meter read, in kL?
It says 98803.14 kL
